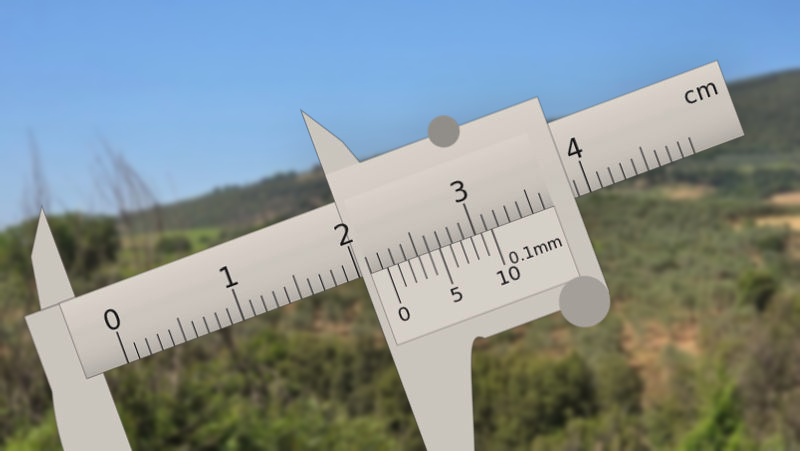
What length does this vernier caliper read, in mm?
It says 22.4 mm
